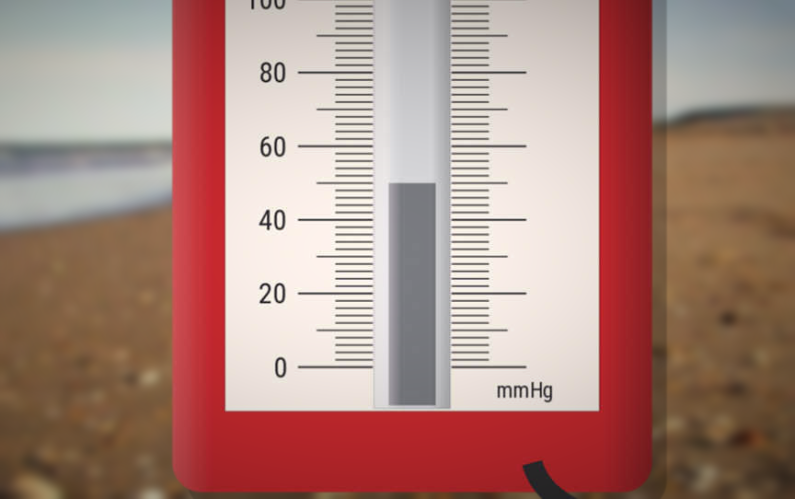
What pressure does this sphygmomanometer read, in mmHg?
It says 50 mmHg
